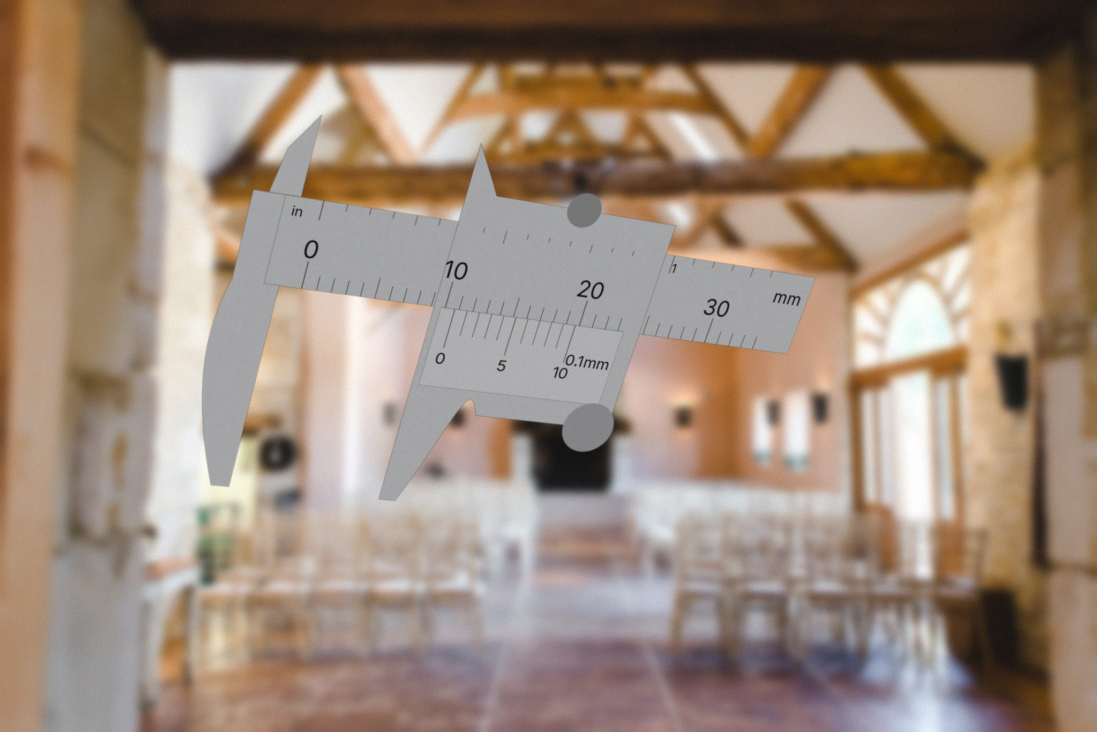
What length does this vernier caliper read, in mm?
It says 10.7 mm
